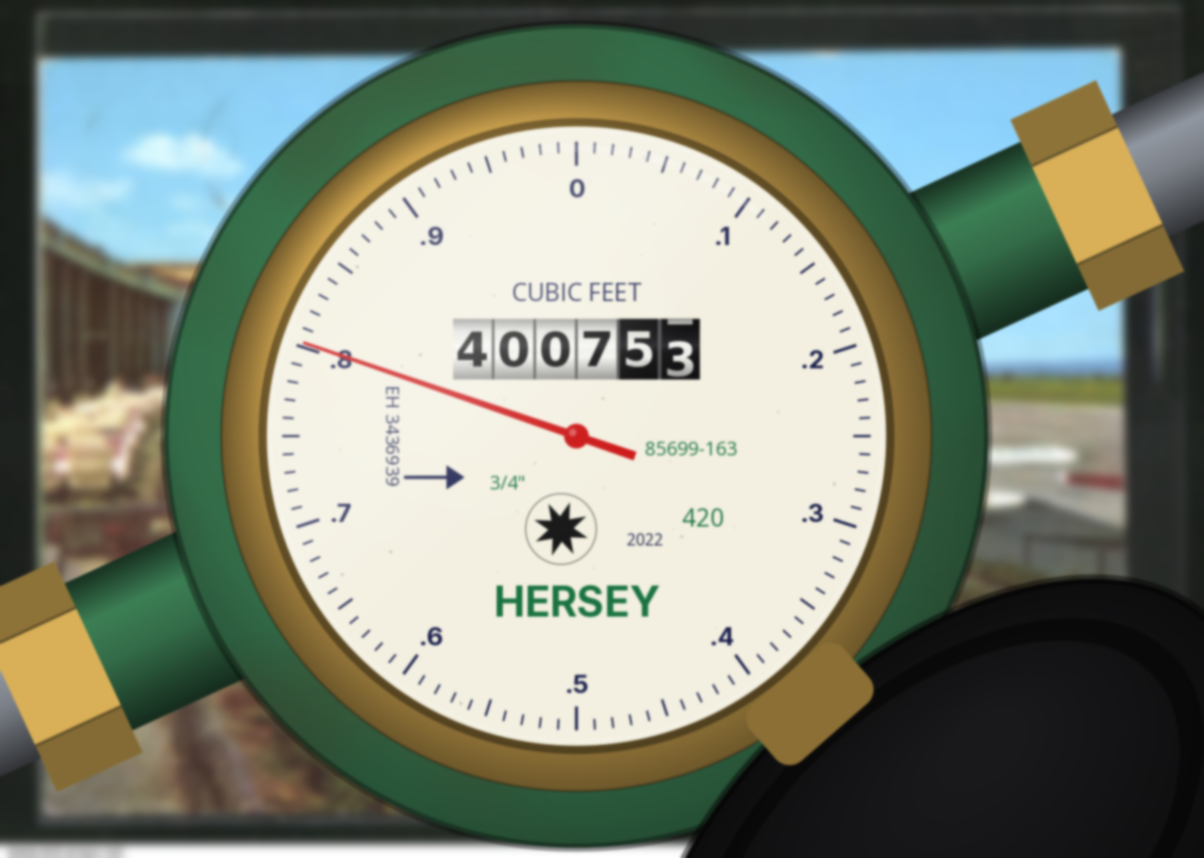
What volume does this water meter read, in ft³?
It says 400752.80 ft³
